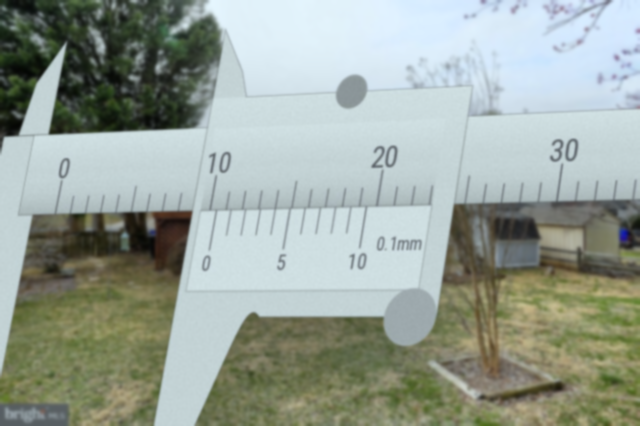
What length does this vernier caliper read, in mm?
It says 10.4 mm
